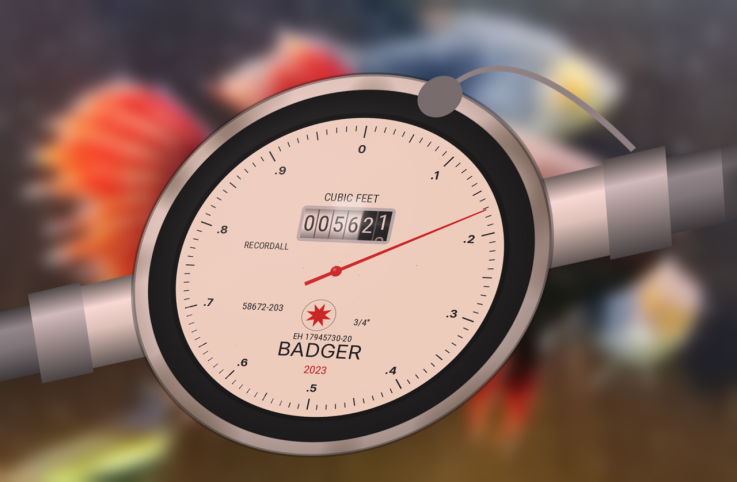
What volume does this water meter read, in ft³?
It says 5621.17 ft³
